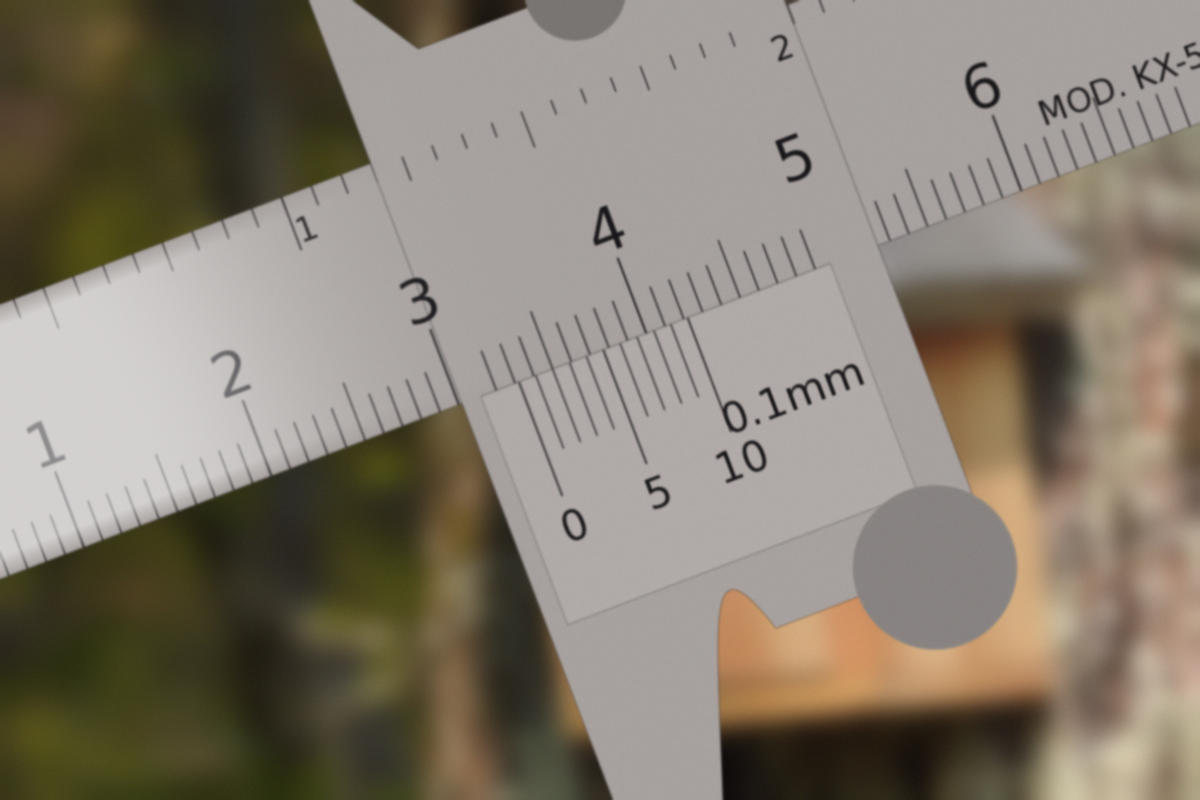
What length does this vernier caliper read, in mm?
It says 33.2 mm
